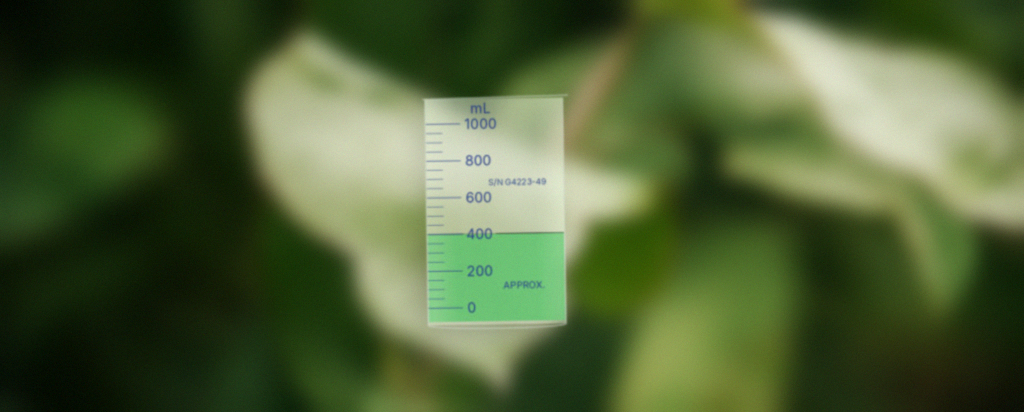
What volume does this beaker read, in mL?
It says 400 mL
